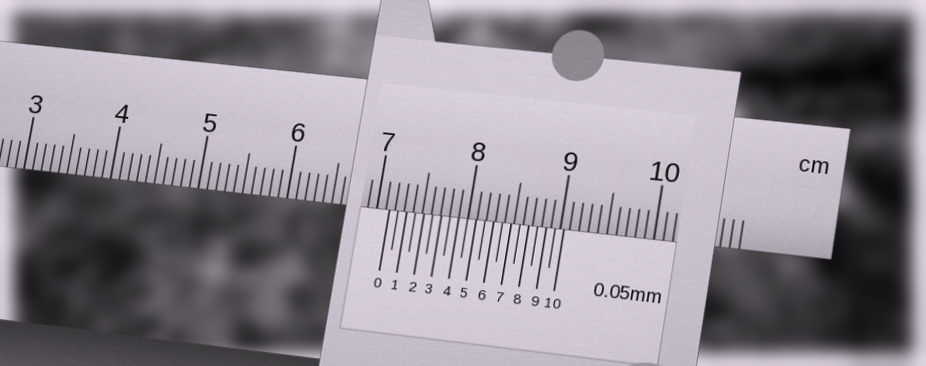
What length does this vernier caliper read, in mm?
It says 71.4 mm
